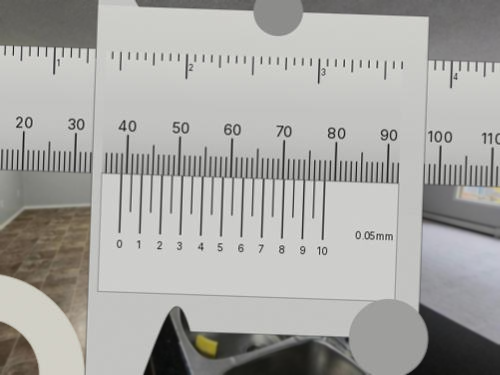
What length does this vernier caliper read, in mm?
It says 39.0 mm
